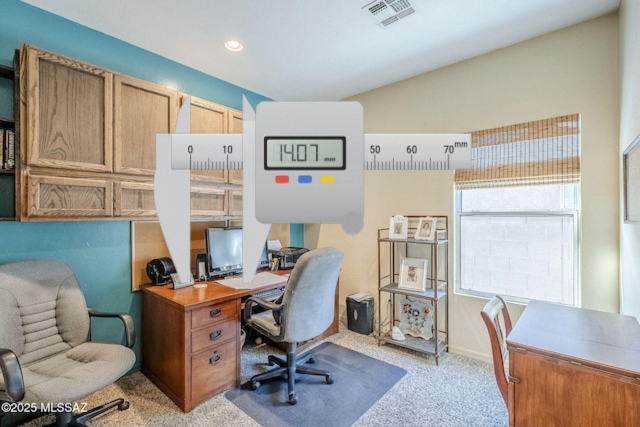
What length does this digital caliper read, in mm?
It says 14.07 mm
